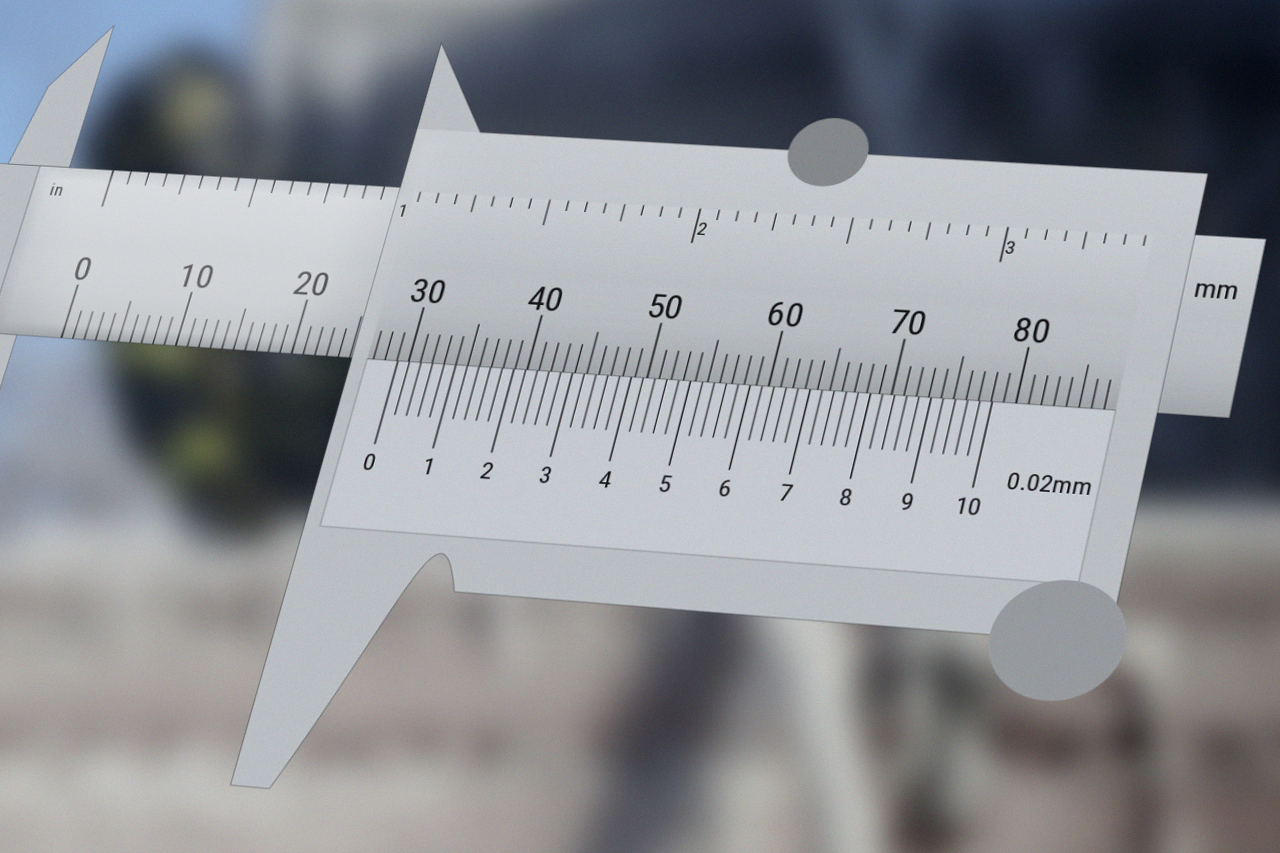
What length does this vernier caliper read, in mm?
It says 29.1 mm
